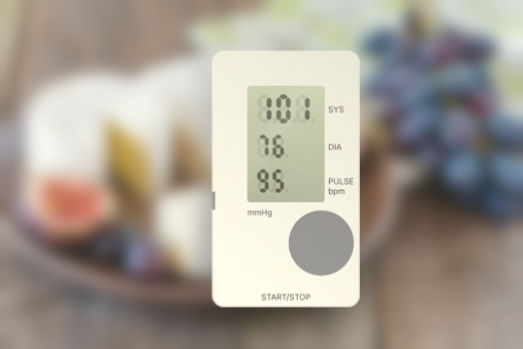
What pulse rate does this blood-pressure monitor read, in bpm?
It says 95 bpm
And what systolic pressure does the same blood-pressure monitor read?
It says 101 mmHg
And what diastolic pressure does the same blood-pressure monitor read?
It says 76 mmHg
